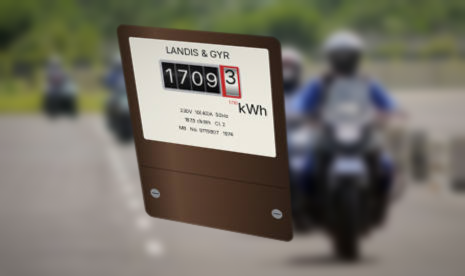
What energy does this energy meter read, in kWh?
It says 1709.3 kWh
